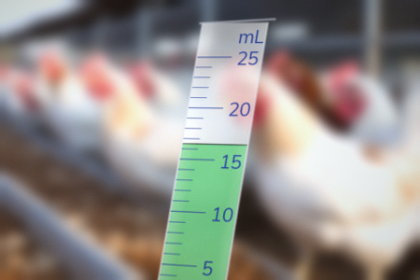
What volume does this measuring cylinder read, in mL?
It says 16.5 mL
